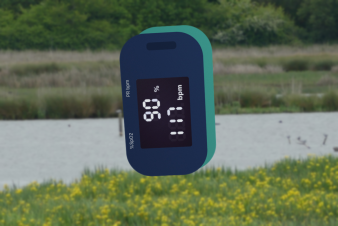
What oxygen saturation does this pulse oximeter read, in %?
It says 90 %
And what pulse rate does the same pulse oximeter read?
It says 117 bpm
